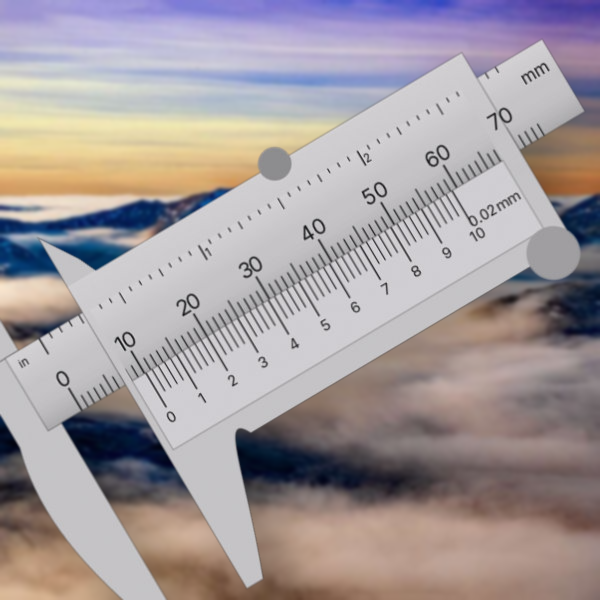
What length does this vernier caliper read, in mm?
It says 10.2 mm
